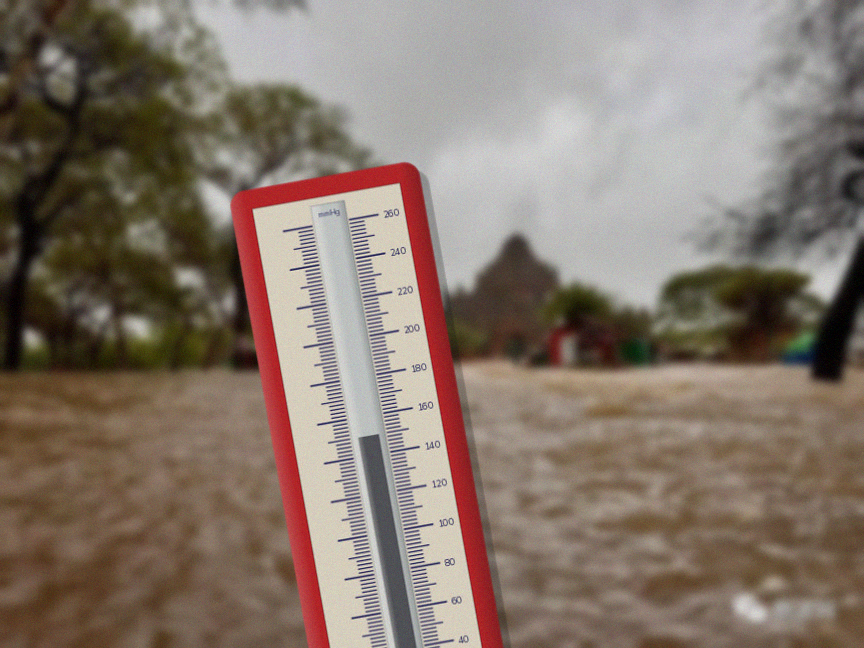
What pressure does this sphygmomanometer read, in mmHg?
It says 150 mmHg
